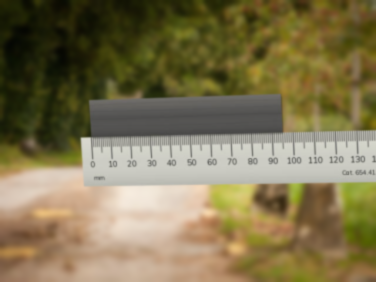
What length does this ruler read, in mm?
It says 95 mm
